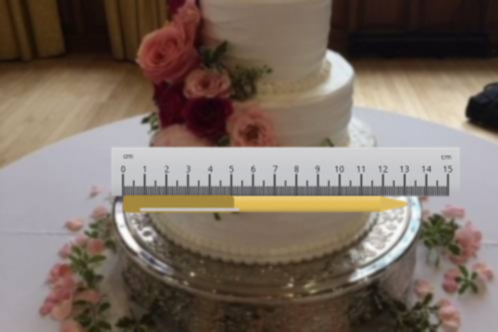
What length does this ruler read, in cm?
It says 13.5 cm
